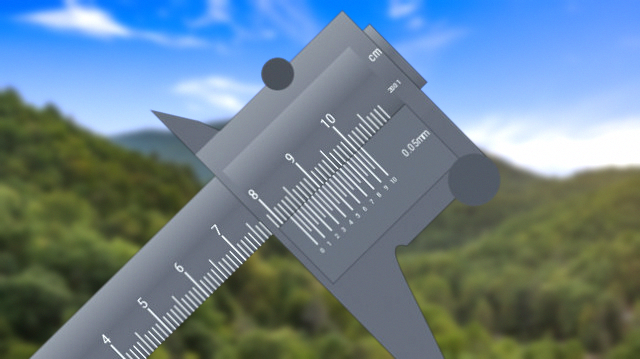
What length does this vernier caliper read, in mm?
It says 82.0 mm
